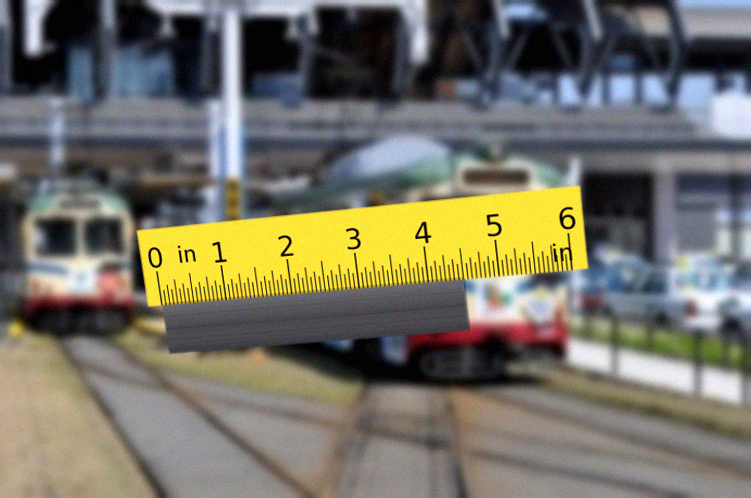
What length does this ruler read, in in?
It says 4.5 in
